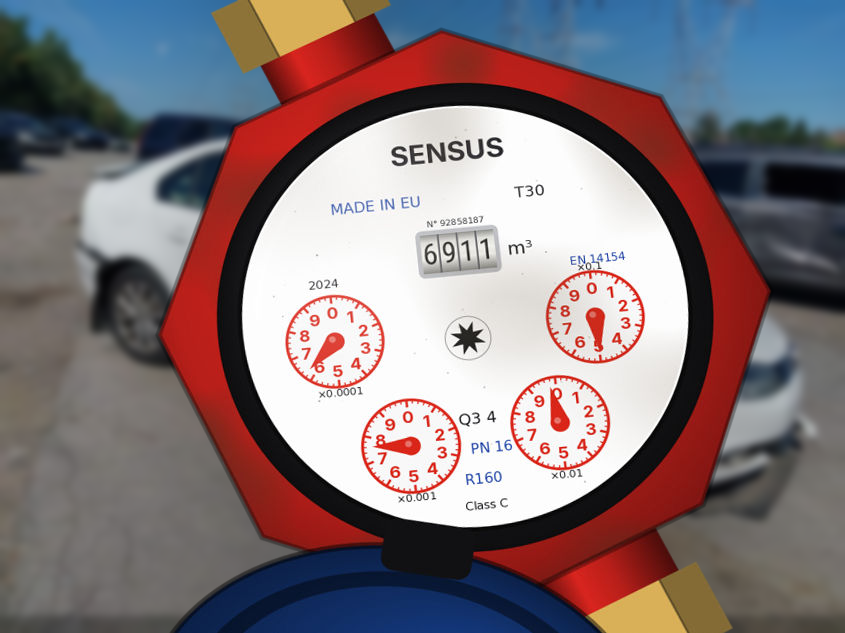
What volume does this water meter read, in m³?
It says 6911.4976 m³
